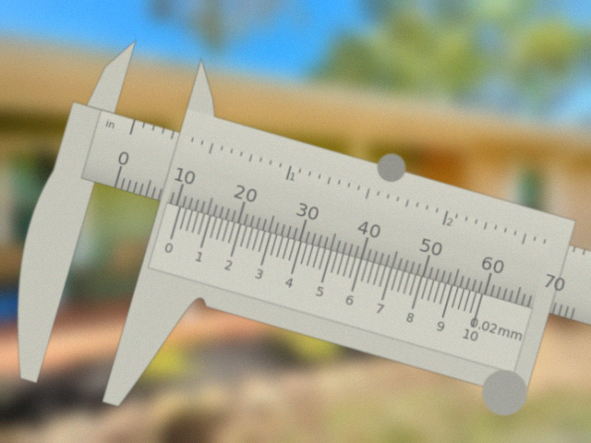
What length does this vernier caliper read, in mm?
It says 10.6 mm
